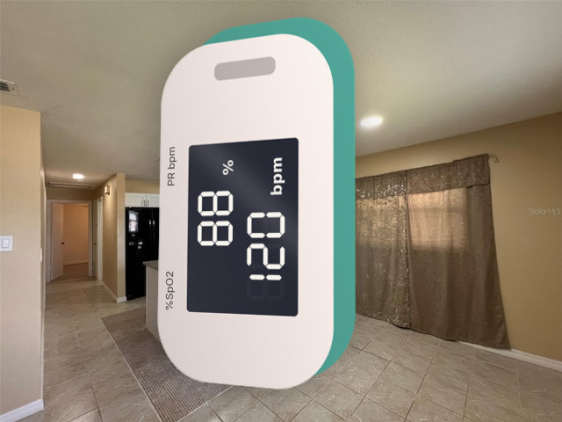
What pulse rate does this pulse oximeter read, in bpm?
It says 120 bpm
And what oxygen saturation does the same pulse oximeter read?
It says 88 %
